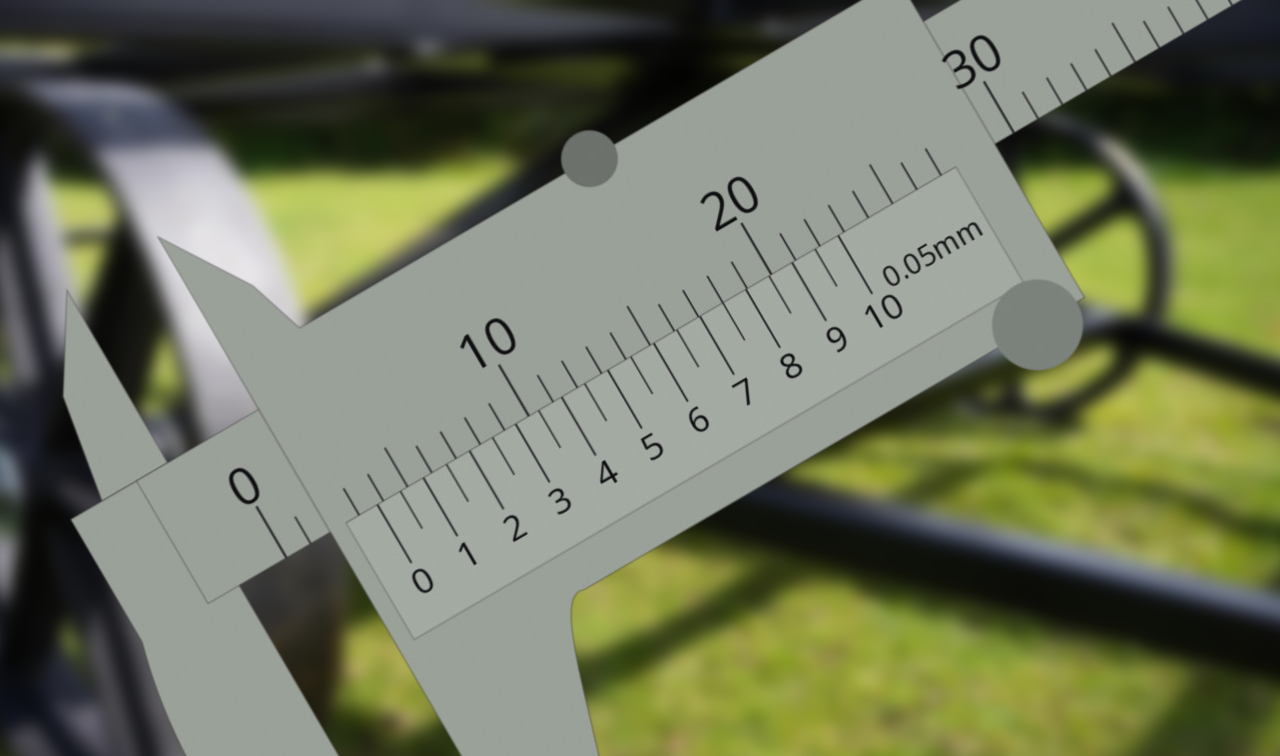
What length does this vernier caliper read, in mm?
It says 3.75 mm
